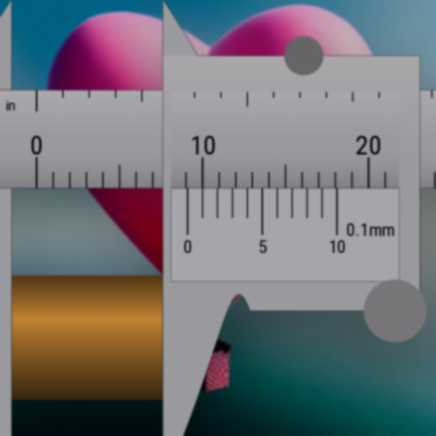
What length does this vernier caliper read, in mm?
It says 9.1 mm
